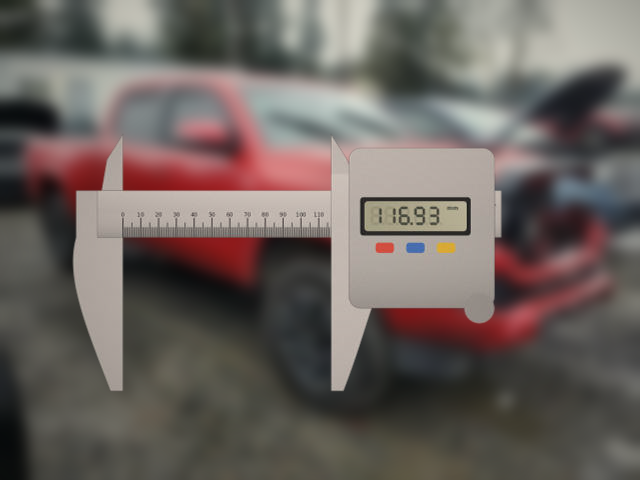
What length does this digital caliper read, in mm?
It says 116.93 mm
